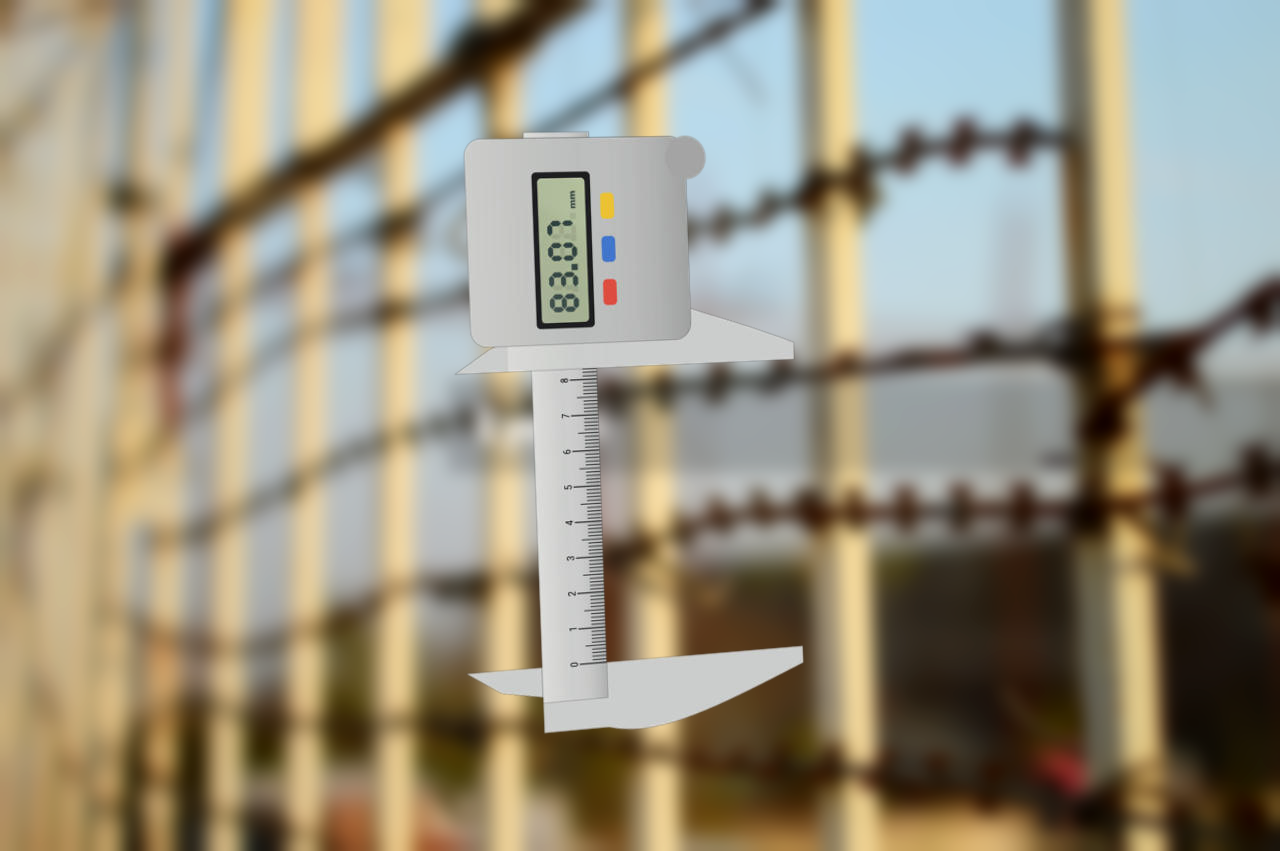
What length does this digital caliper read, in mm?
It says 83.07 mm
